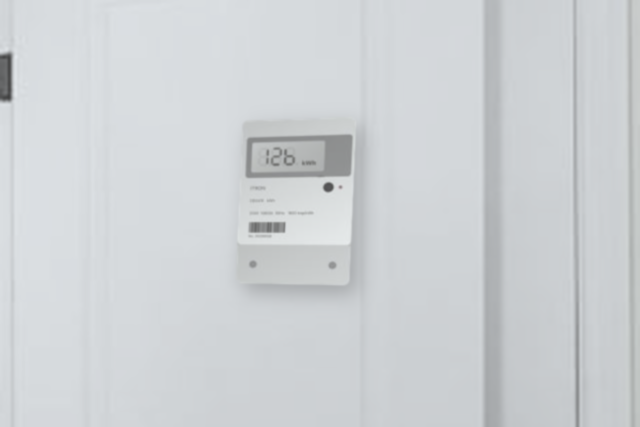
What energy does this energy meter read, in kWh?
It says 126 kWh
